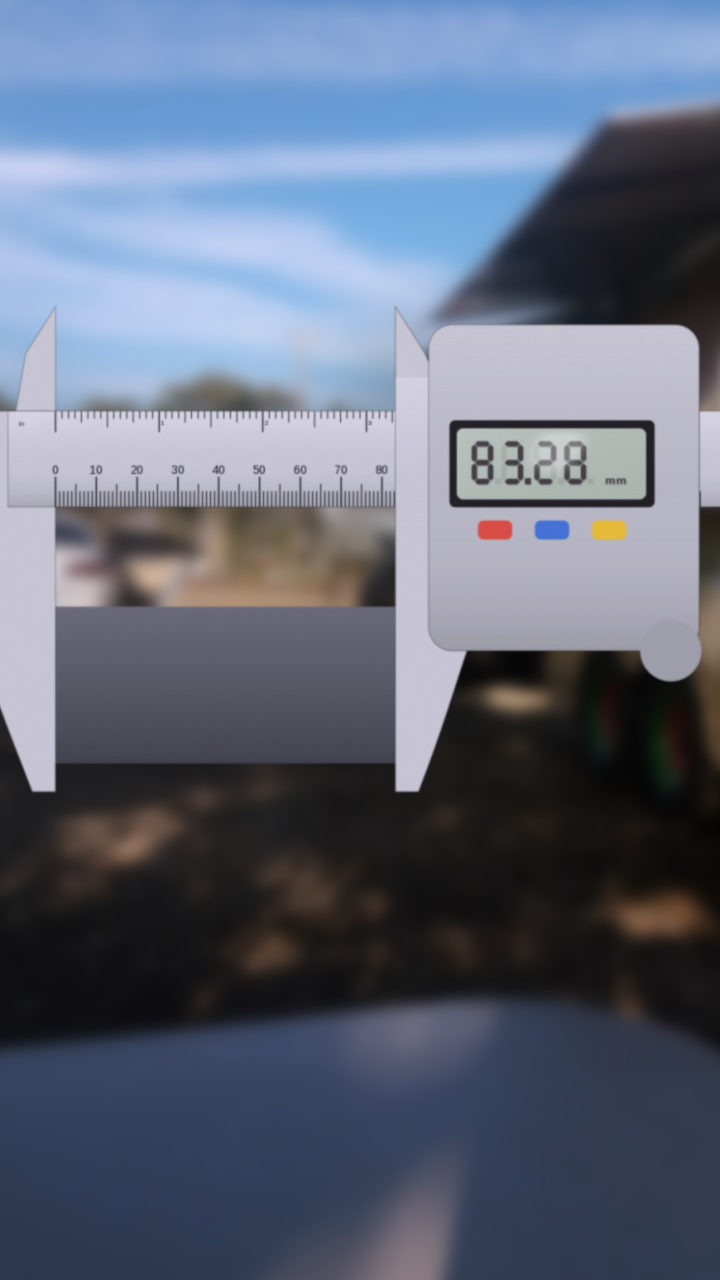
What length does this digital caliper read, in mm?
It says 83.28 mm
